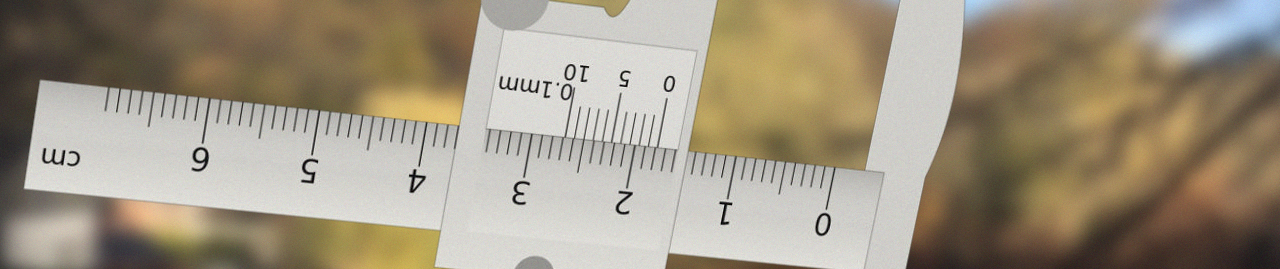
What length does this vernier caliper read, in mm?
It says 17.8 mm
